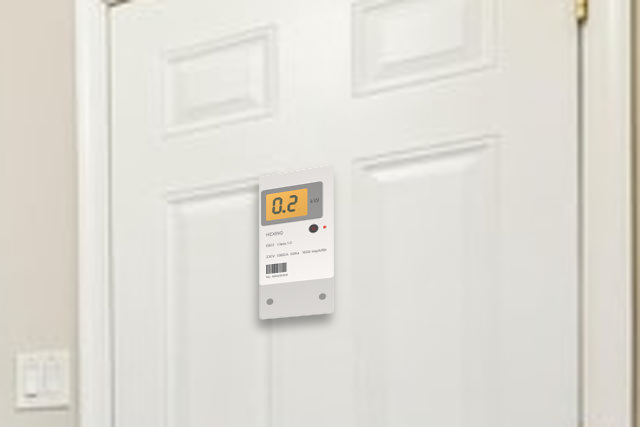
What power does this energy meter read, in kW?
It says 0.2 kW
